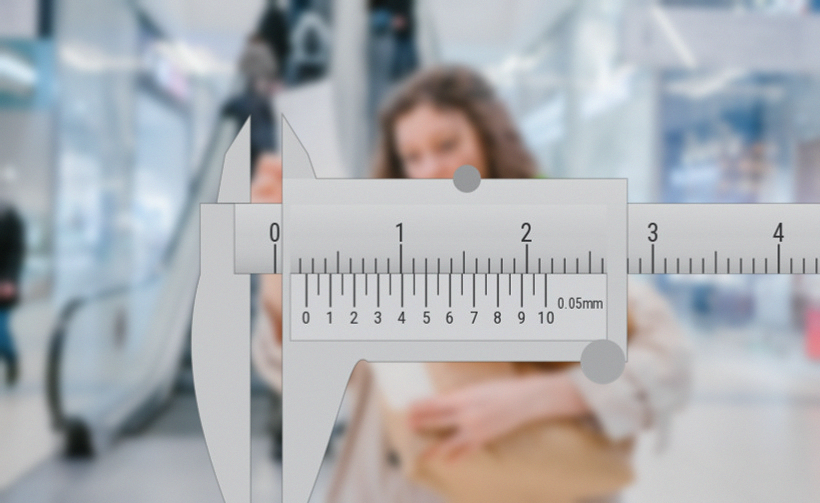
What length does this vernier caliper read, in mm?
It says 2.5 mm
